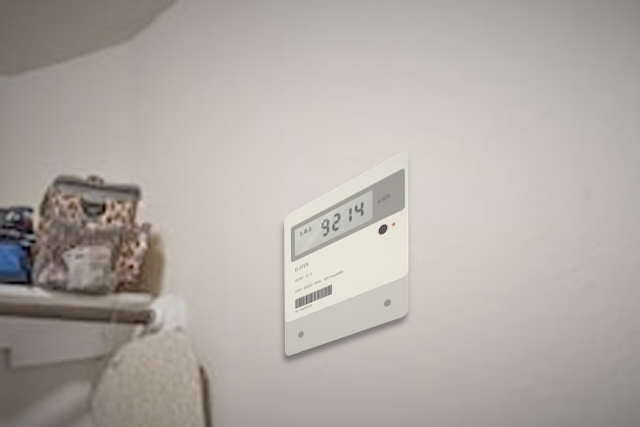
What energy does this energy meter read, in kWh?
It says 9214 kWh
